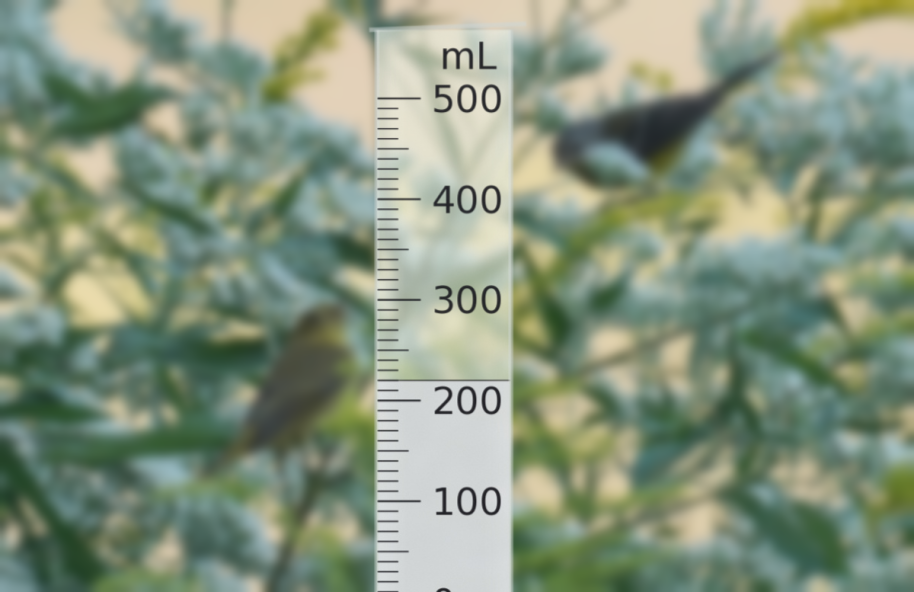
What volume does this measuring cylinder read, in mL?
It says 220 mL
